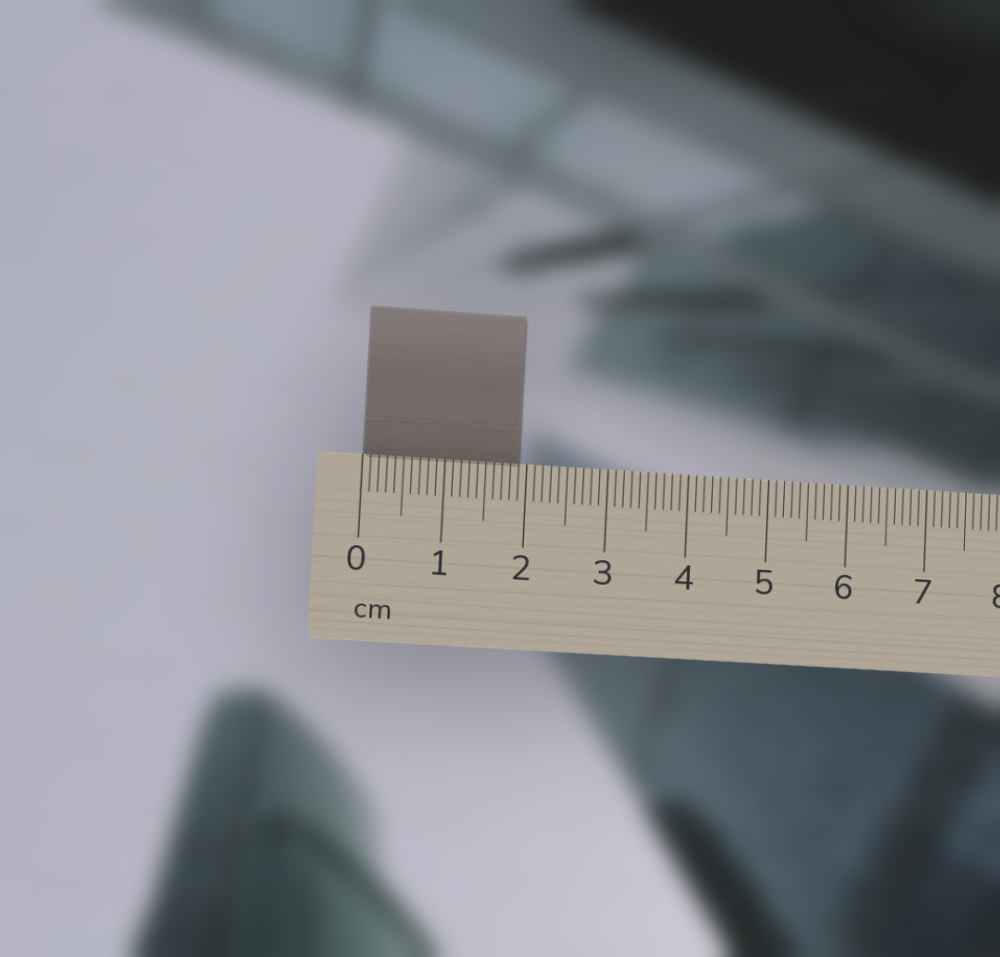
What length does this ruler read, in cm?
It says 1.9 cm
